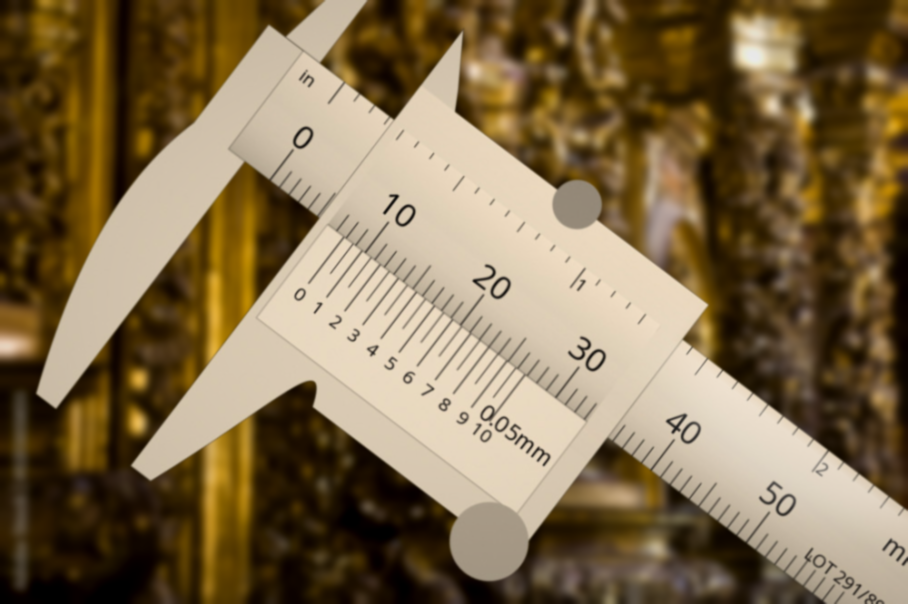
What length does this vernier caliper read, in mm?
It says 7.8 mm
